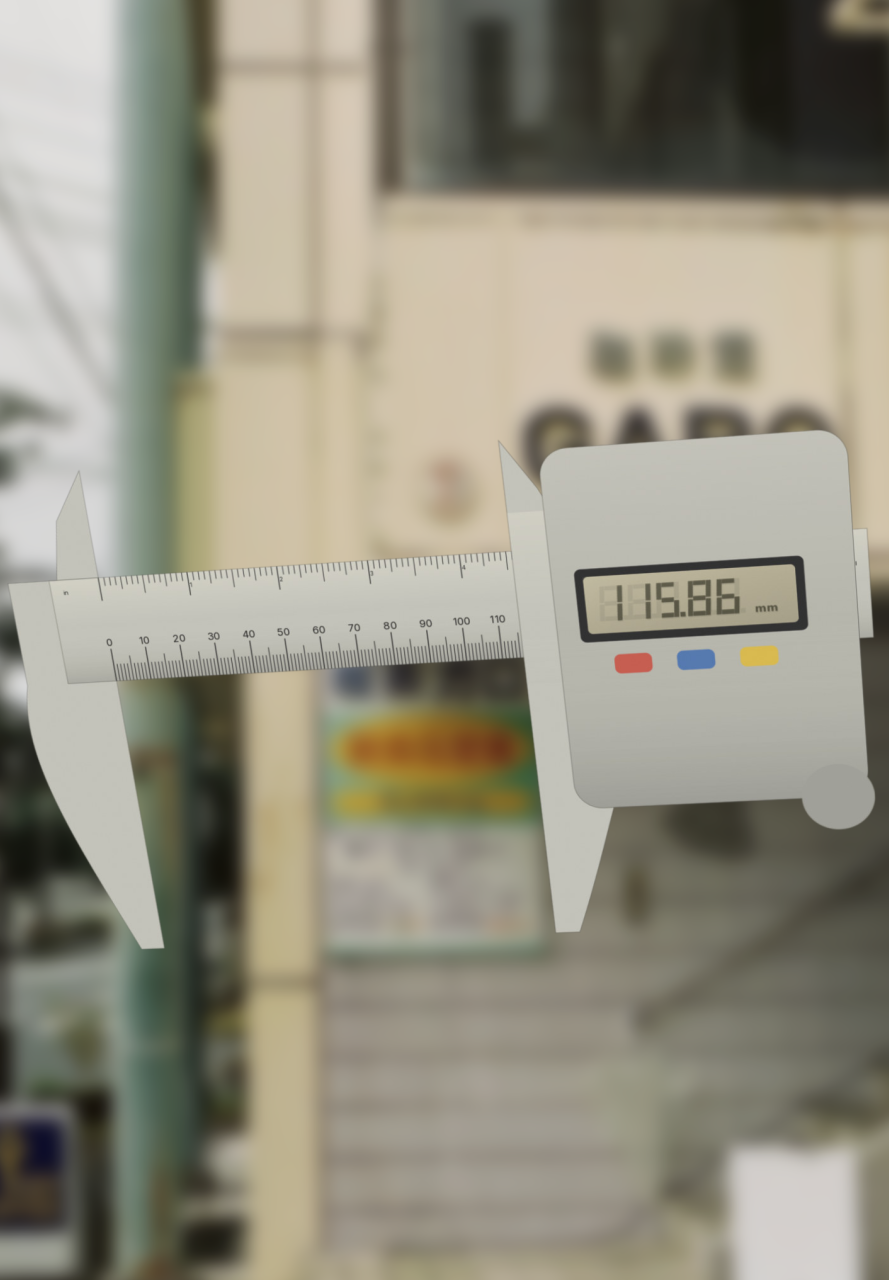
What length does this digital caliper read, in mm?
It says 115.86 mm
